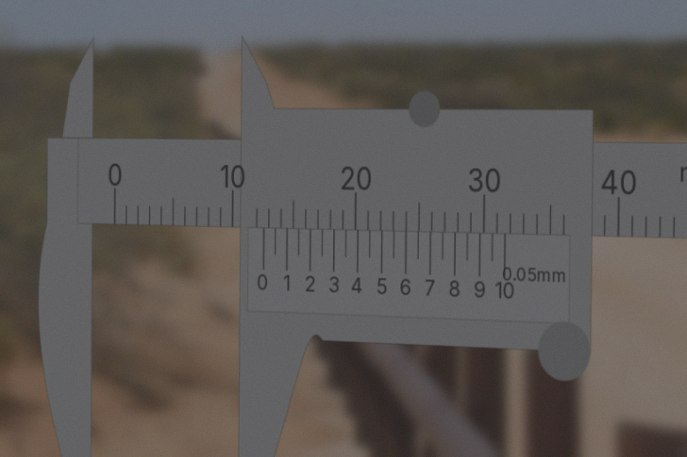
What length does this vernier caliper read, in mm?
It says 12.6 mm
